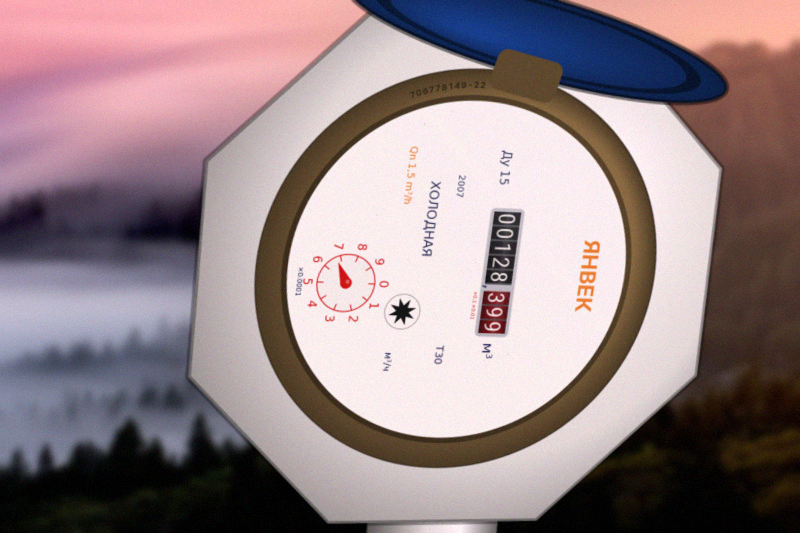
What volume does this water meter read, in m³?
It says 128.3996 m³
